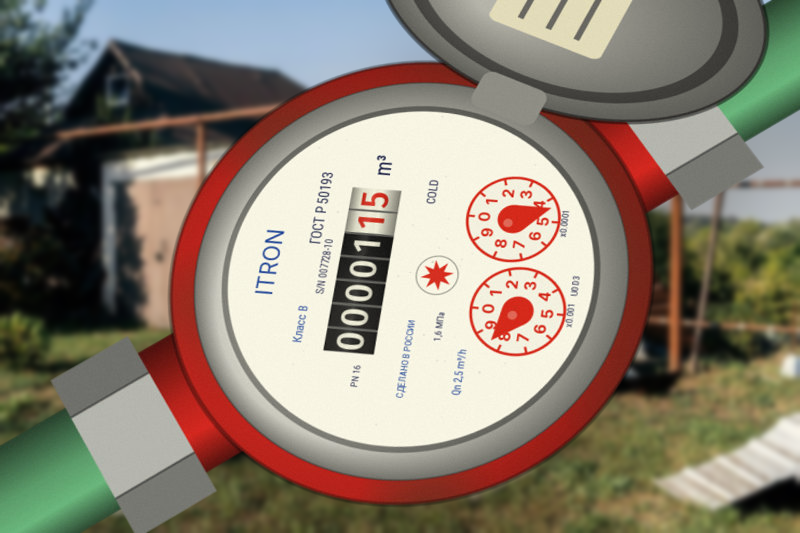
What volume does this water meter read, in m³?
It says 1.1584 m³
